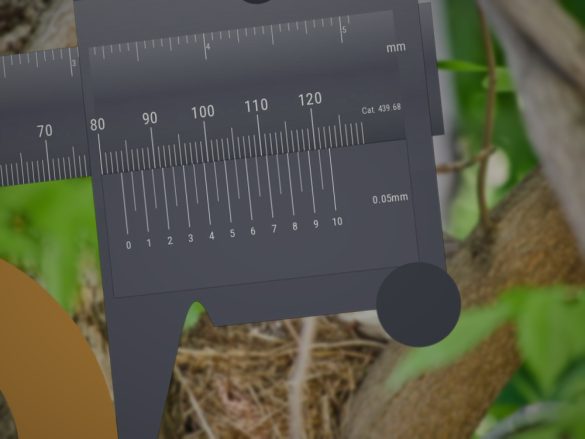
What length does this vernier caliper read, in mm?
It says 83.6 mm
